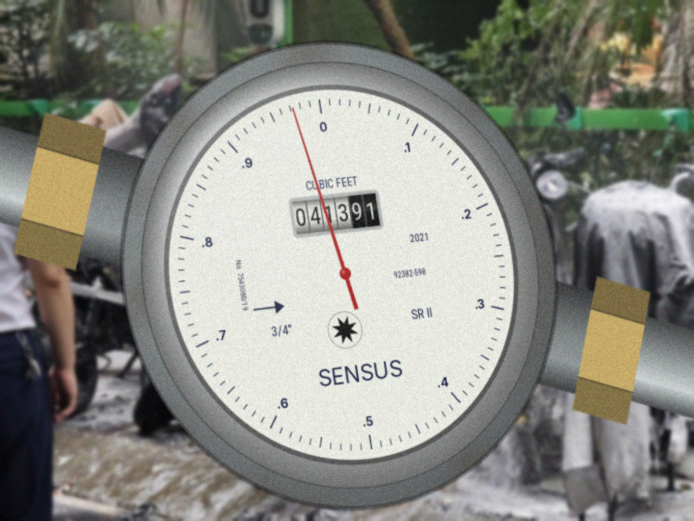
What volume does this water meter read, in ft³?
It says 41390.97 ft³
